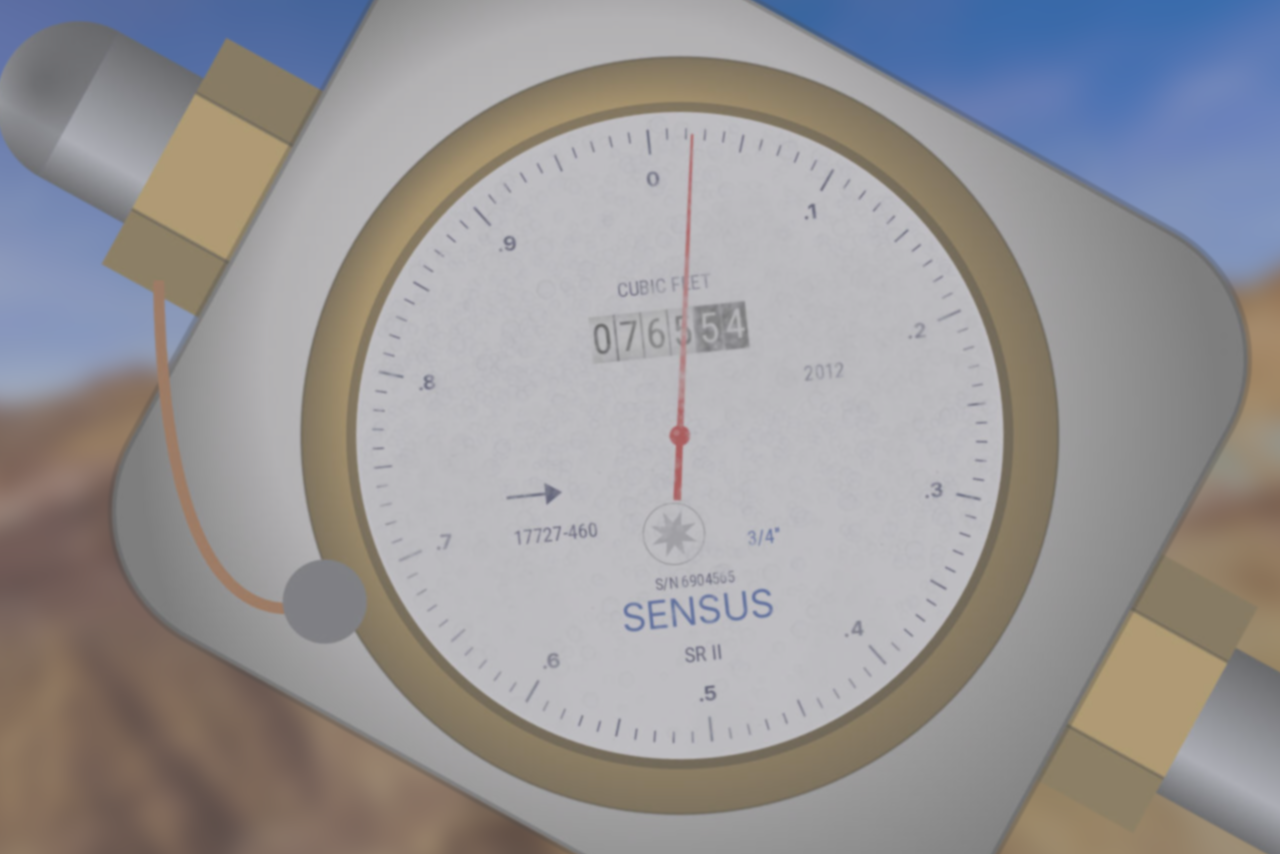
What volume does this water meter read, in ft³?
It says 76554.02 ft³
